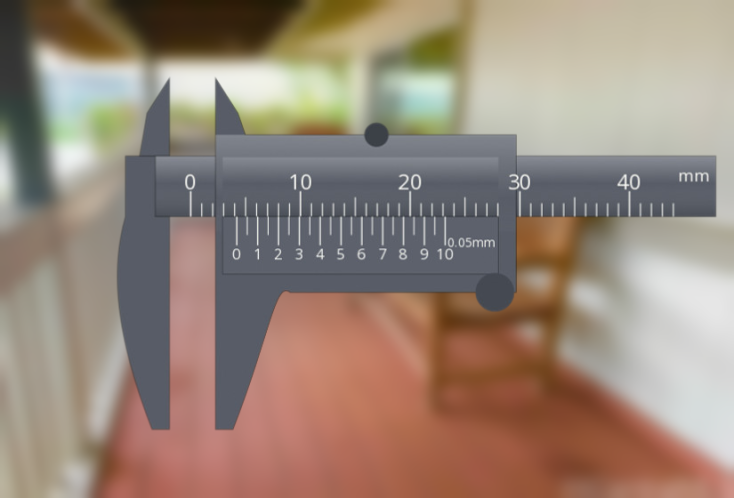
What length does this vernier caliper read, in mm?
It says 4.2 mm
